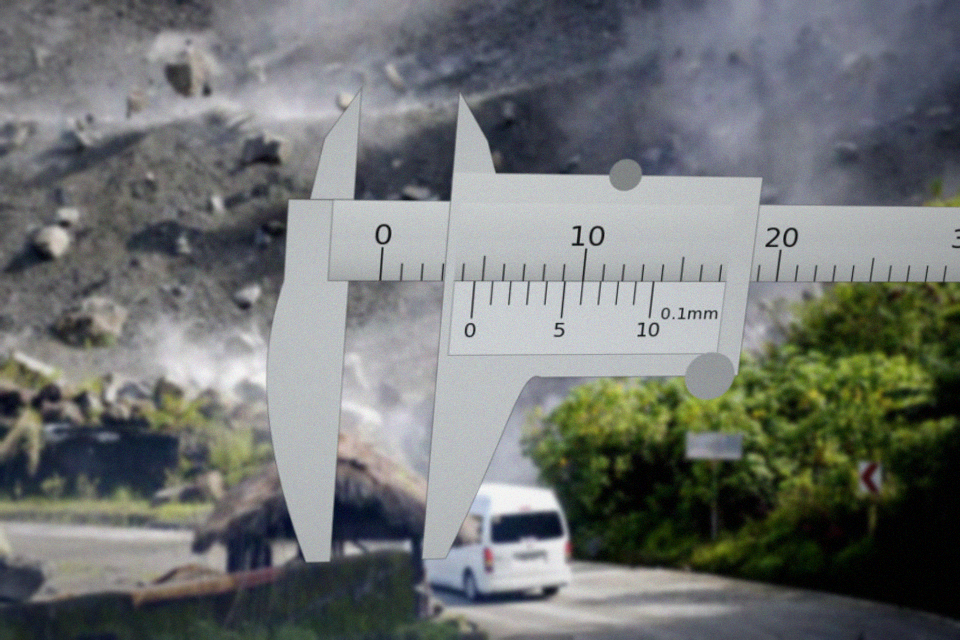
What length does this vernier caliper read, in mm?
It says 4.6 mm
